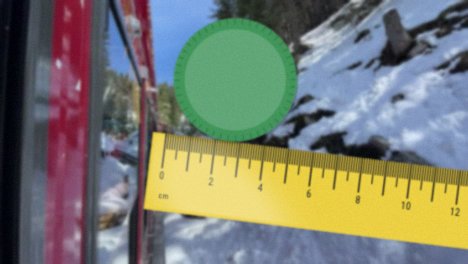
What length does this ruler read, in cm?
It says 5 cm
